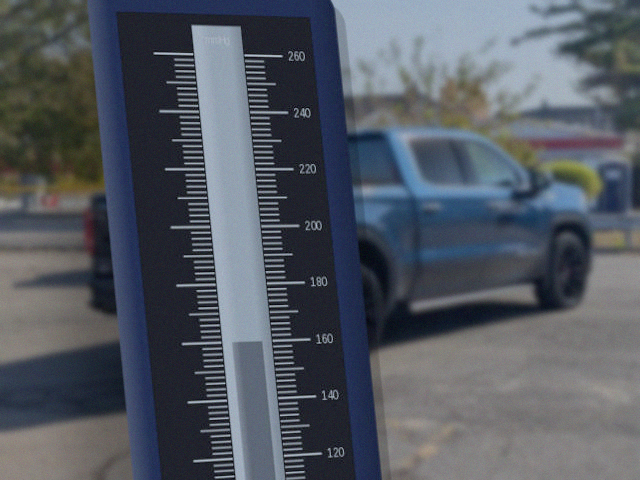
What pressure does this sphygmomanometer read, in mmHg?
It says 160 mmHg
